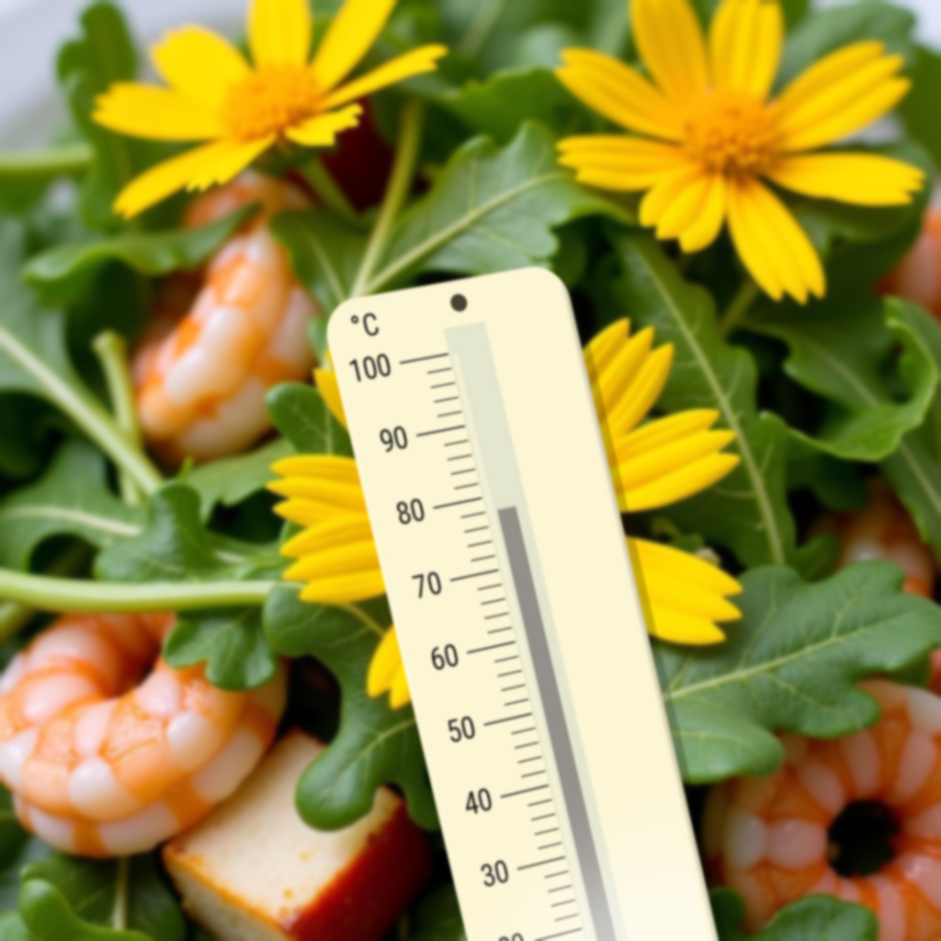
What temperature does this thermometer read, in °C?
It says 78 °C
